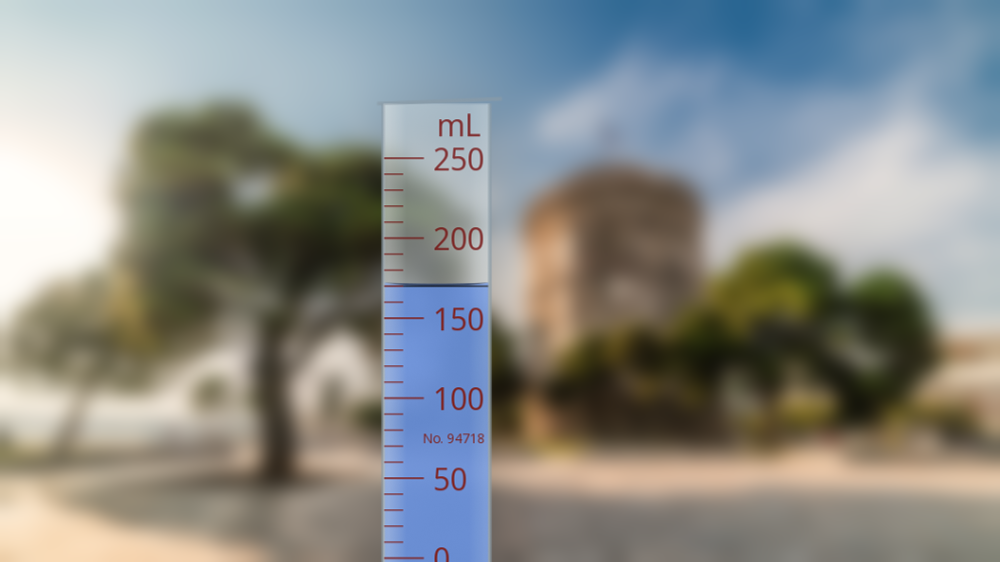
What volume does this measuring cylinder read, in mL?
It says 170 mL
